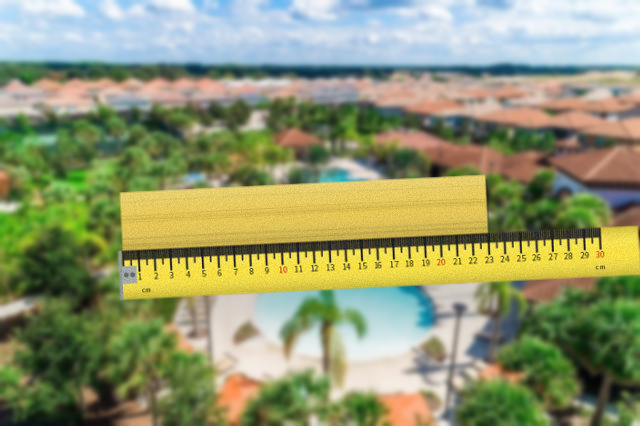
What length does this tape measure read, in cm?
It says 23 cm
